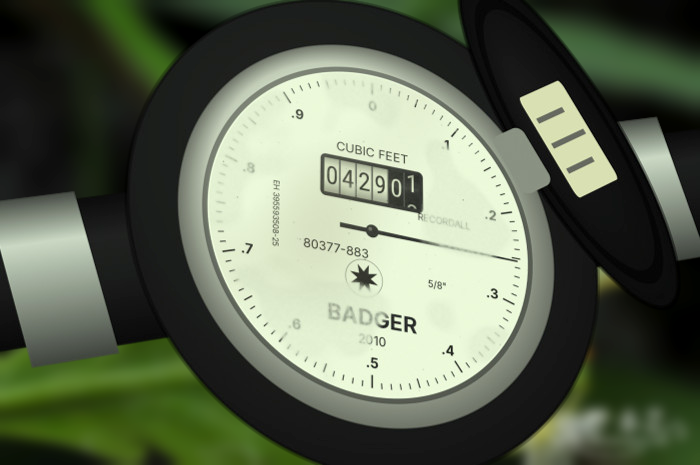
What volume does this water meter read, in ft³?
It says 42901.25 ft³
